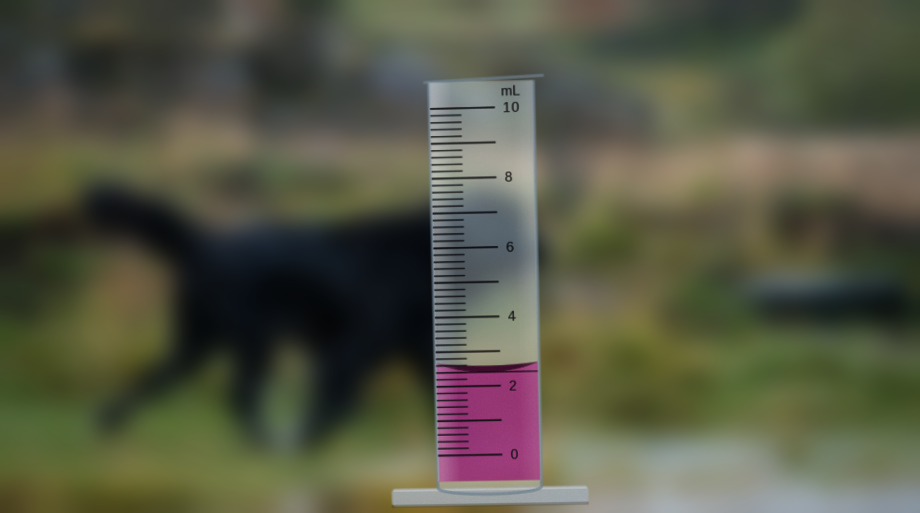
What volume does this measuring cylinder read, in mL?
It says 2.4 mL
